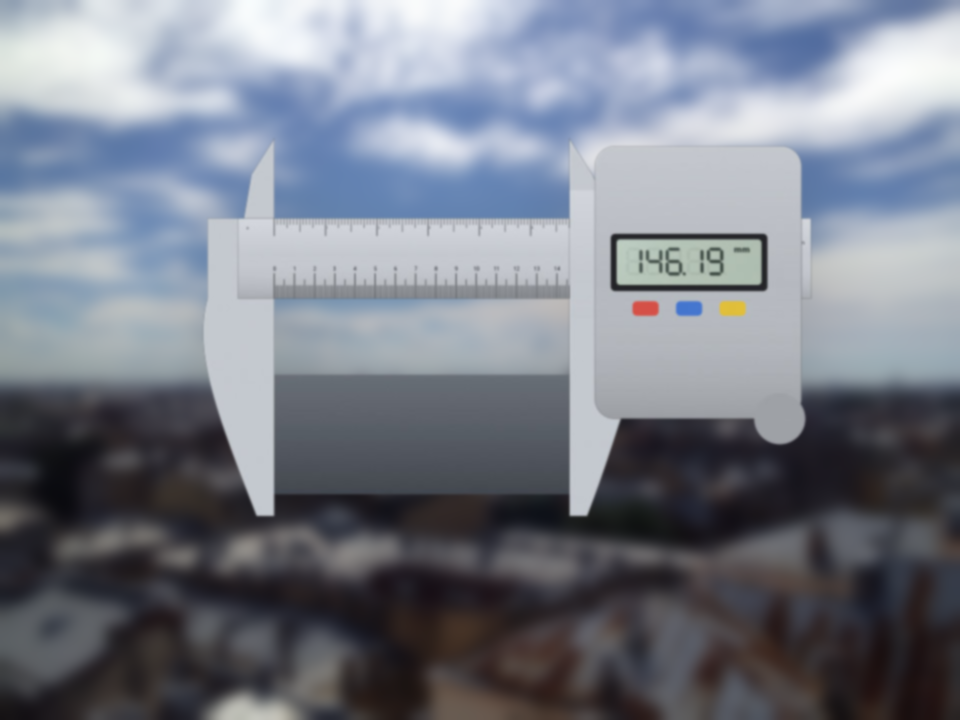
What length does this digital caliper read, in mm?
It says 146.19 mm
